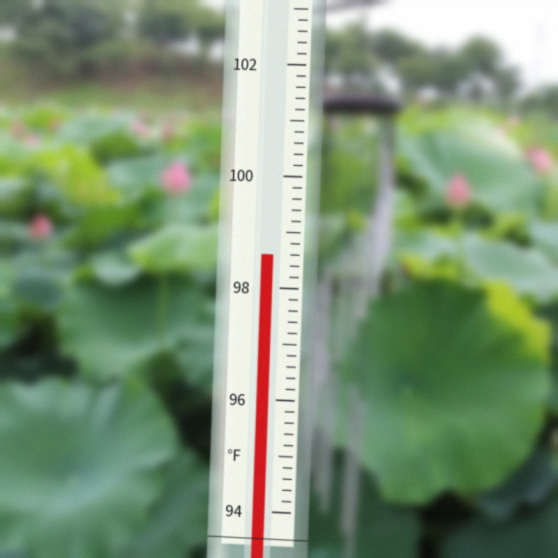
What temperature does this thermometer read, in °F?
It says 98.6 °F
